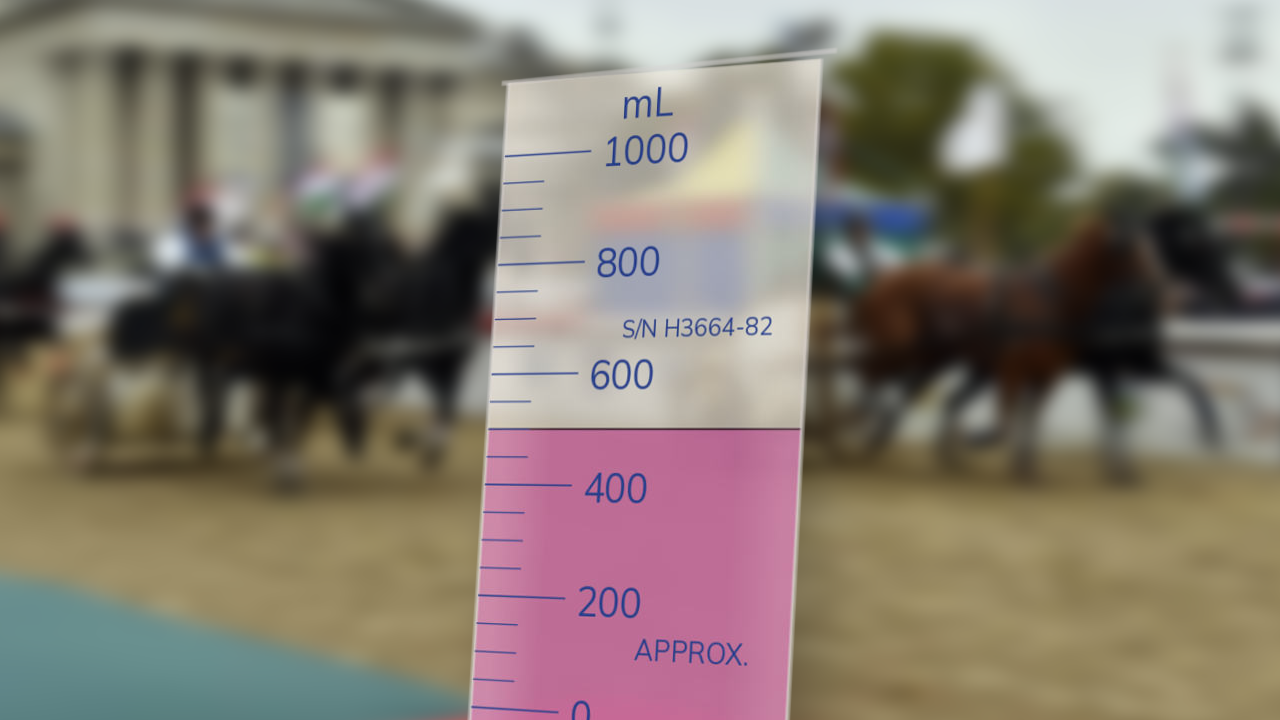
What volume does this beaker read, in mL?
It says 500 mL
